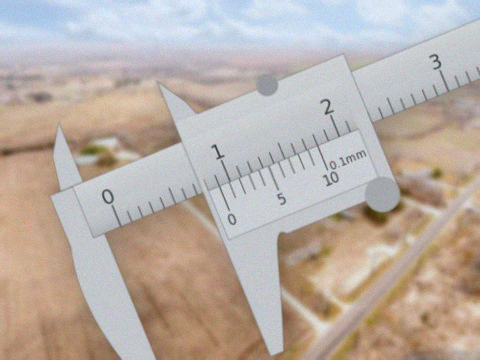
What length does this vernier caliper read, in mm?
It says 9.0 mm
